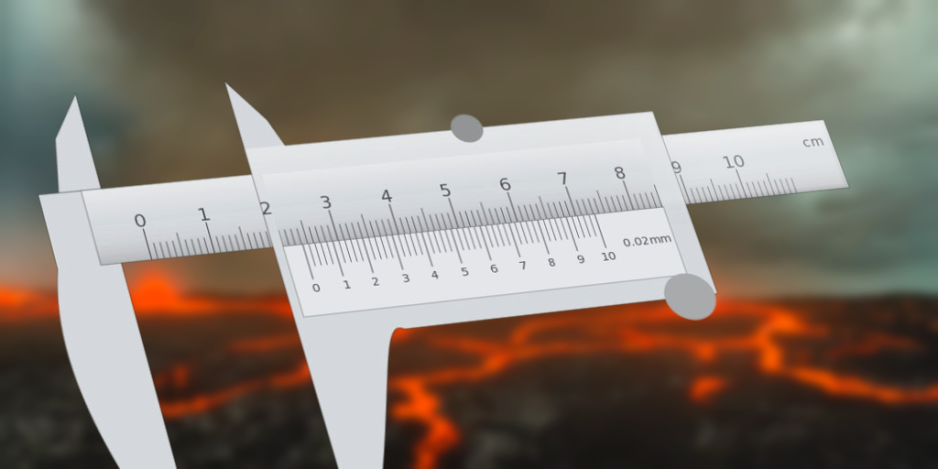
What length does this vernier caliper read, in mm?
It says 24.2 mm
